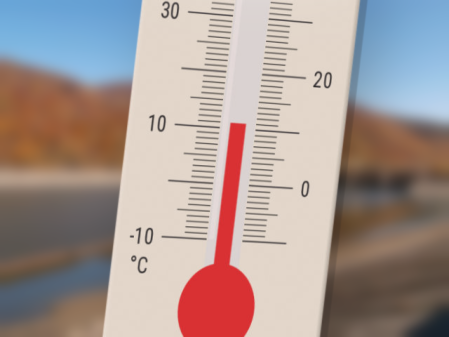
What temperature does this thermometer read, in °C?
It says 11 °C
